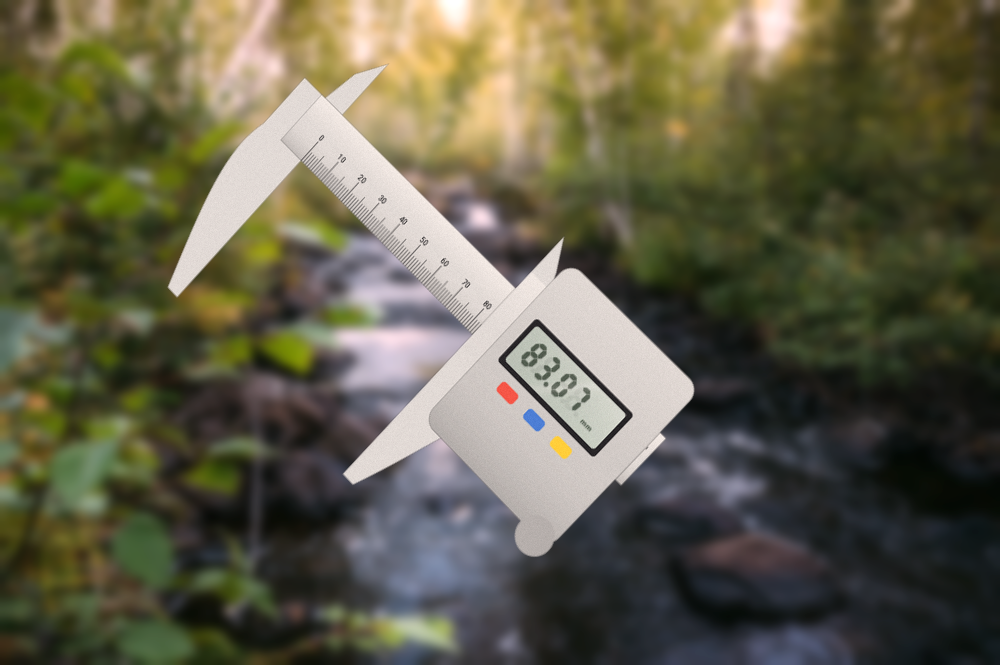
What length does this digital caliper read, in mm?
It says 83.07 mm
